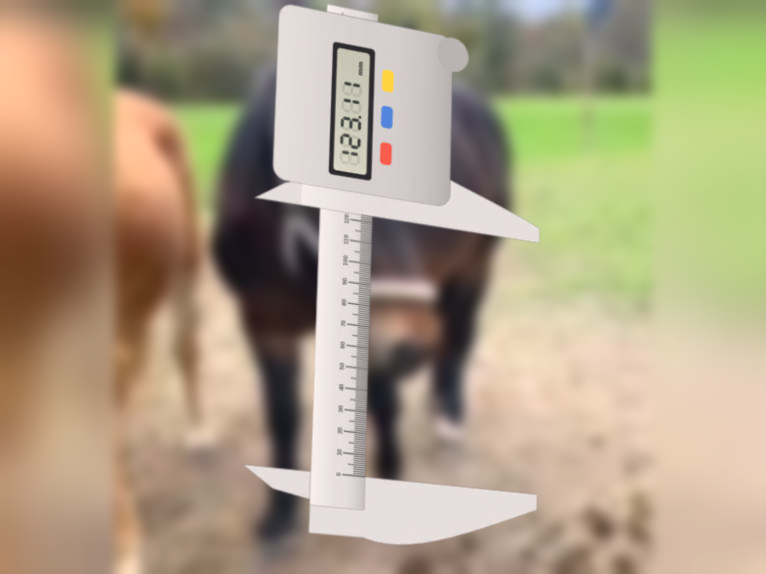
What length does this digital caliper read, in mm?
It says 123.11 mm
